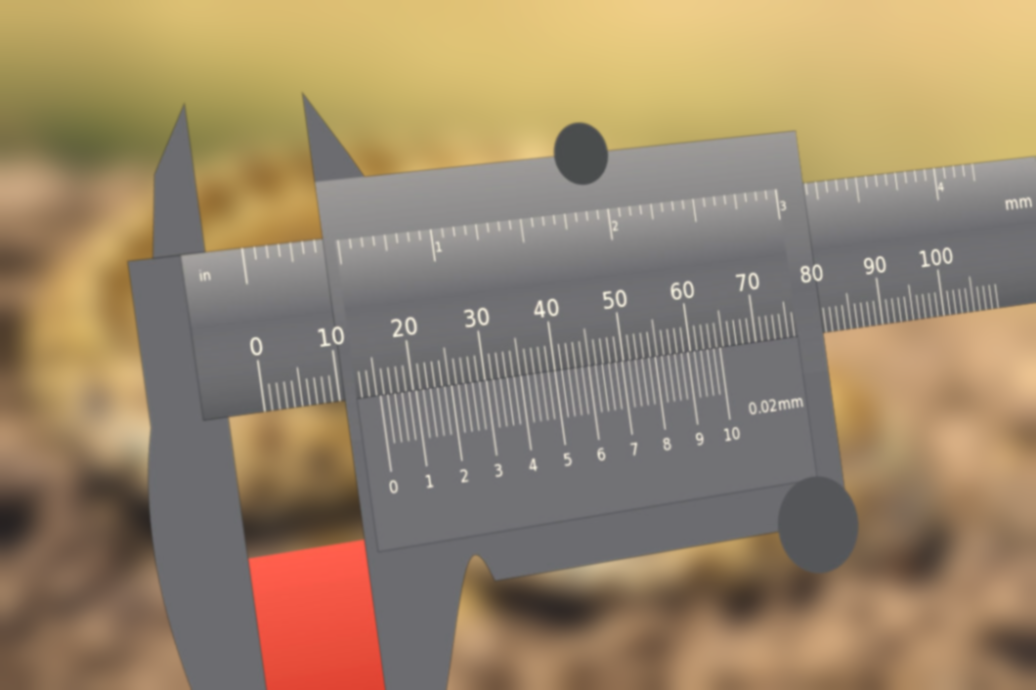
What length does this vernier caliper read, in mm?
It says 15.5 mm
